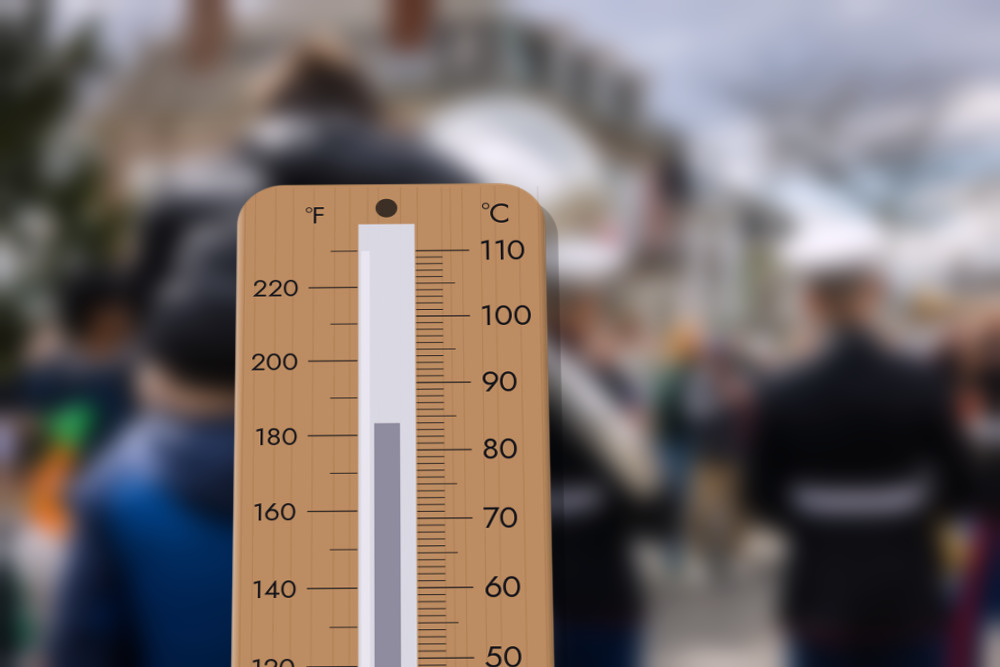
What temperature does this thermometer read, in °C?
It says 84 °C
